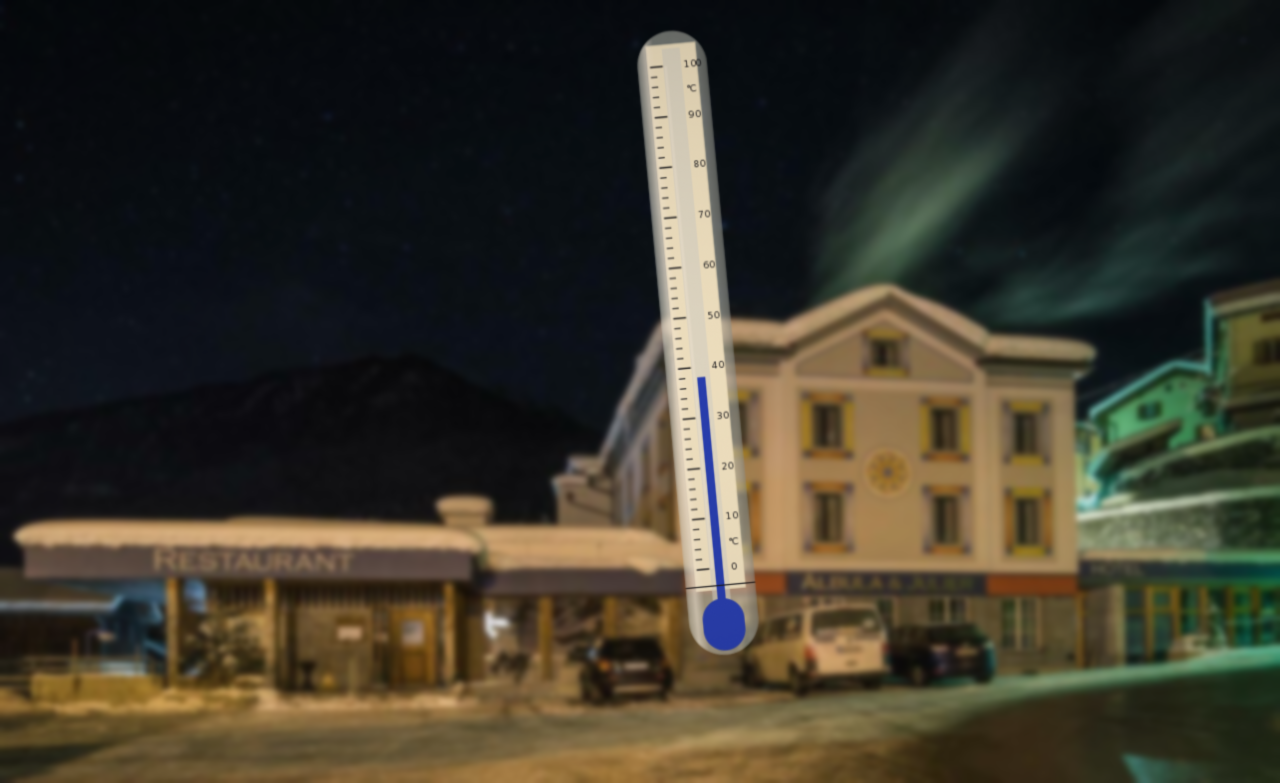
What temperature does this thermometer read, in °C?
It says 38 °C
